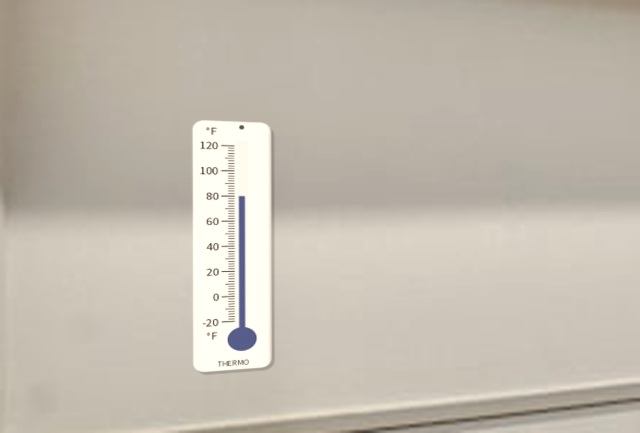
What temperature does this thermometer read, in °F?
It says 80 °F
